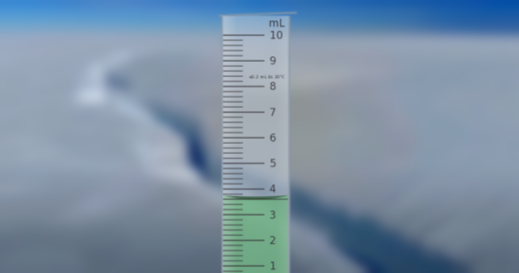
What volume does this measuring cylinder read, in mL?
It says 3.6 mL
